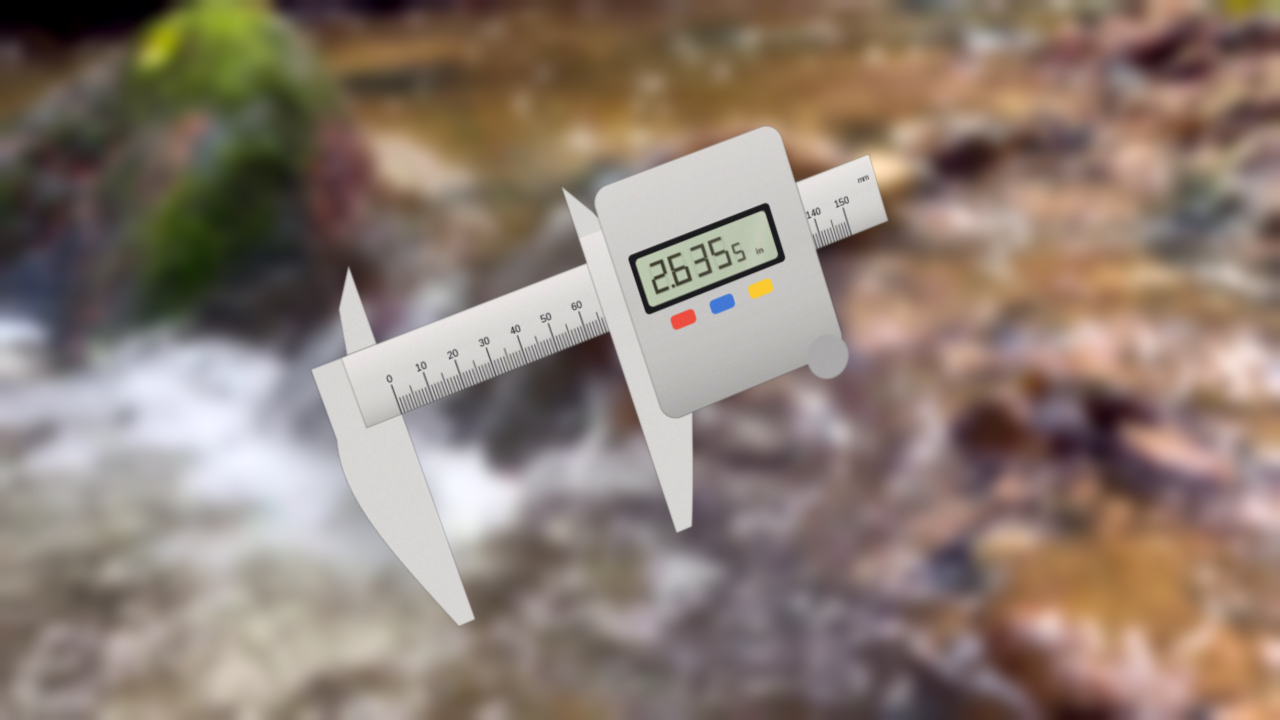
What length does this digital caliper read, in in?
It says 2.6355 in
